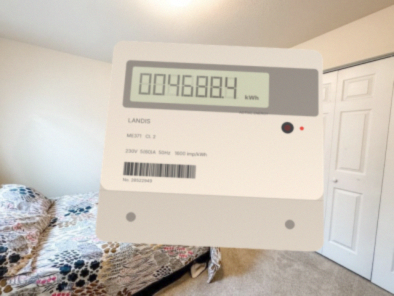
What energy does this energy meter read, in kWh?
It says 4688.4 kWh
